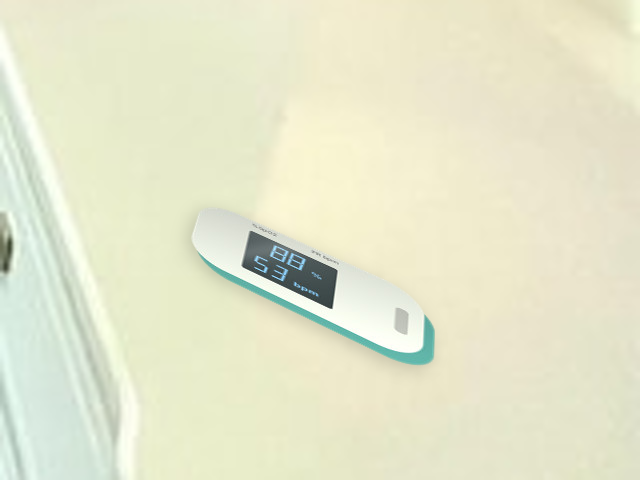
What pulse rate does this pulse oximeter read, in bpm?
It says 53 bpm
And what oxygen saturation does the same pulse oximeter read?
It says 88 %
